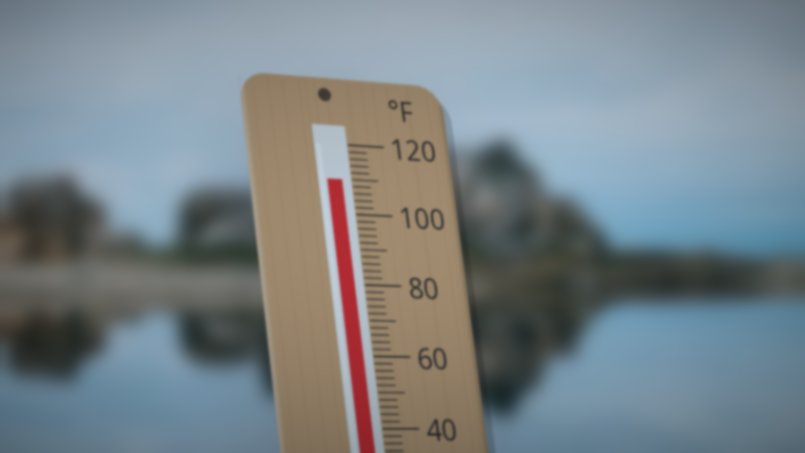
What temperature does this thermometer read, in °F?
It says 110 °F
